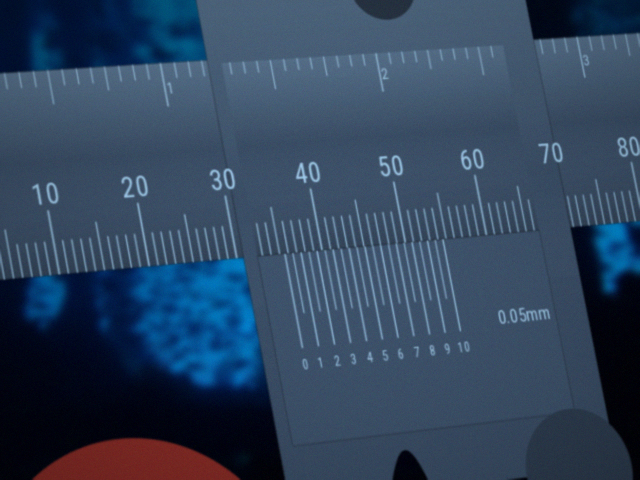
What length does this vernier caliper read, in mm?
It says 35.6 mm
